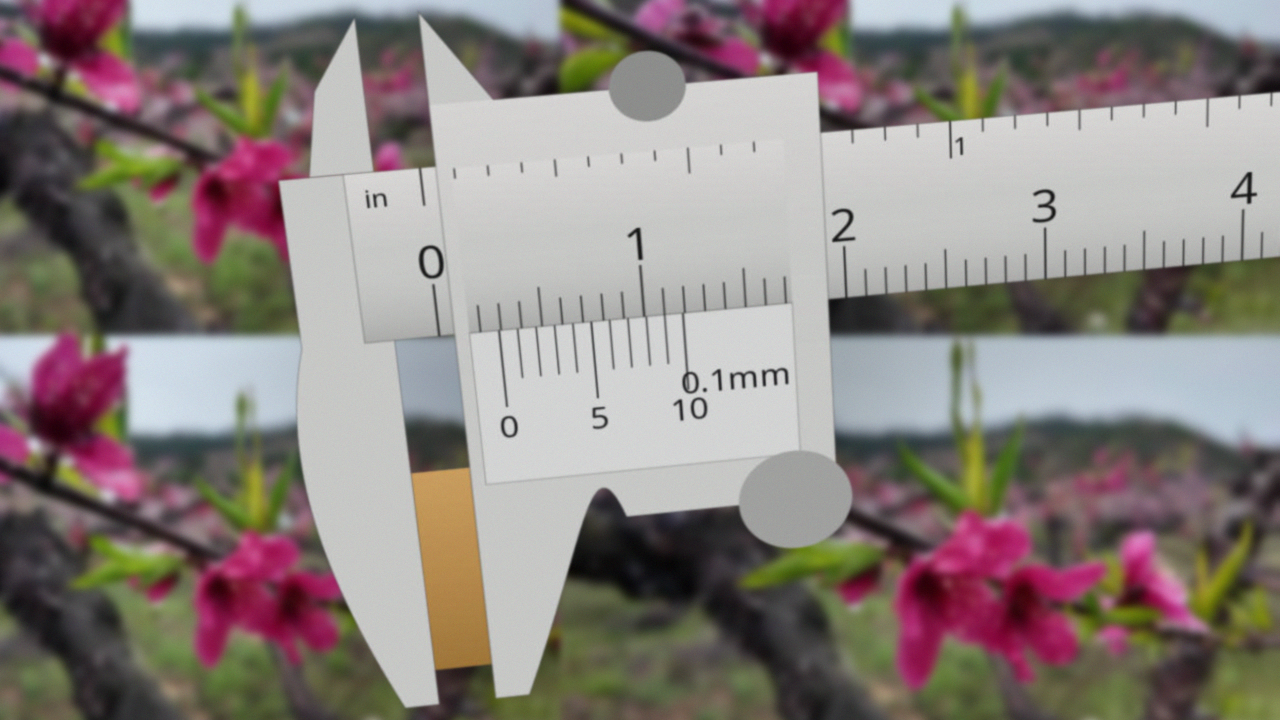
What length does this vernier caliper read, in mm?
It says 2.9 mm
